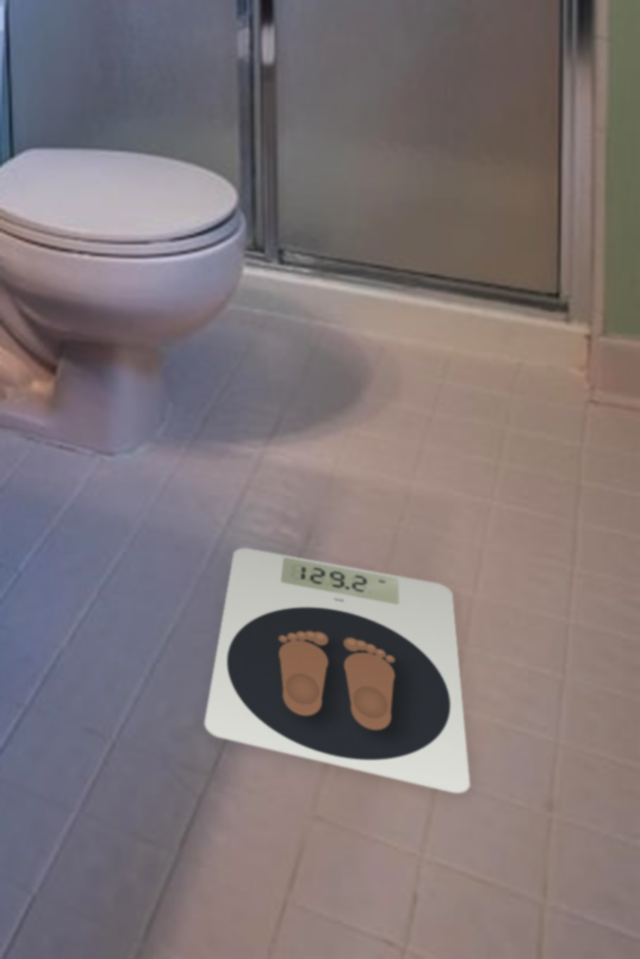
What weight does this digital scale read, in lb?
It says 129.2 lb
